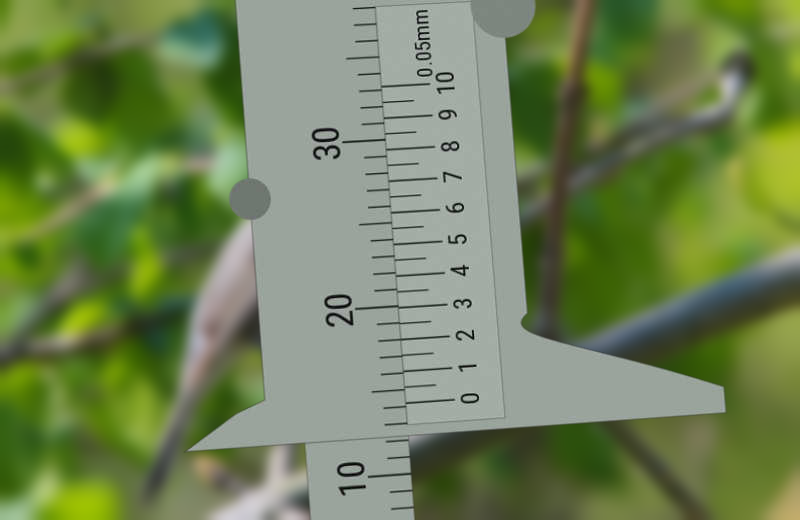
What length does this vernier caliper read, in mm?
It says 14.2 mm
